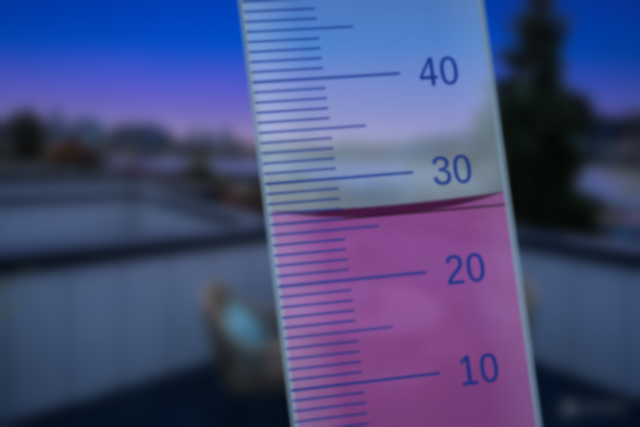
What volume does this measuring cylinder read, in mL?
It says 26 mL
